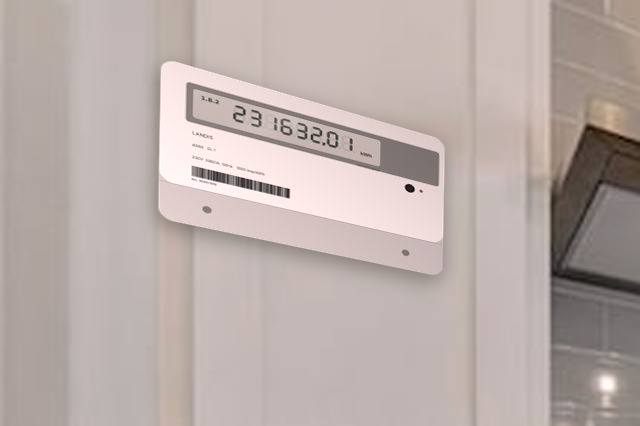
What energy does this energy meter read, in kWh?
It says 231632.01 kWh
